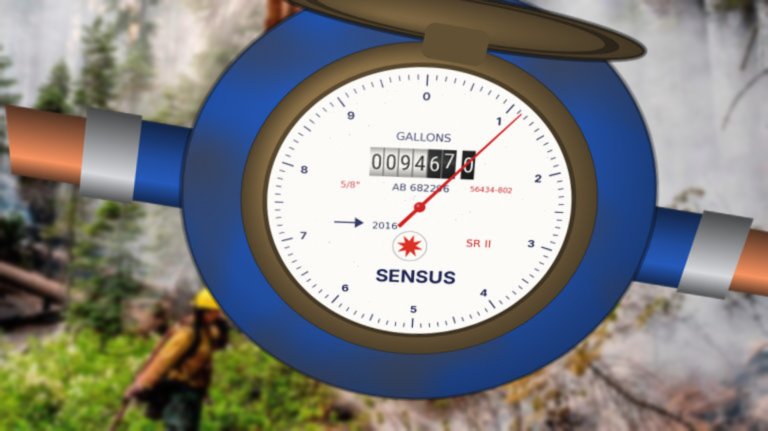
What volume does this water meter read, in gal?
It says 94671.1 gal
